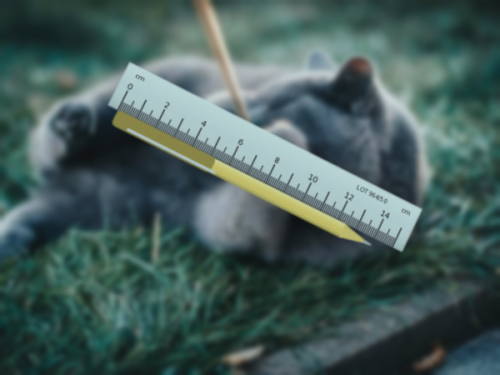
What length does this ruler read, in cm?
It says 14 cm
